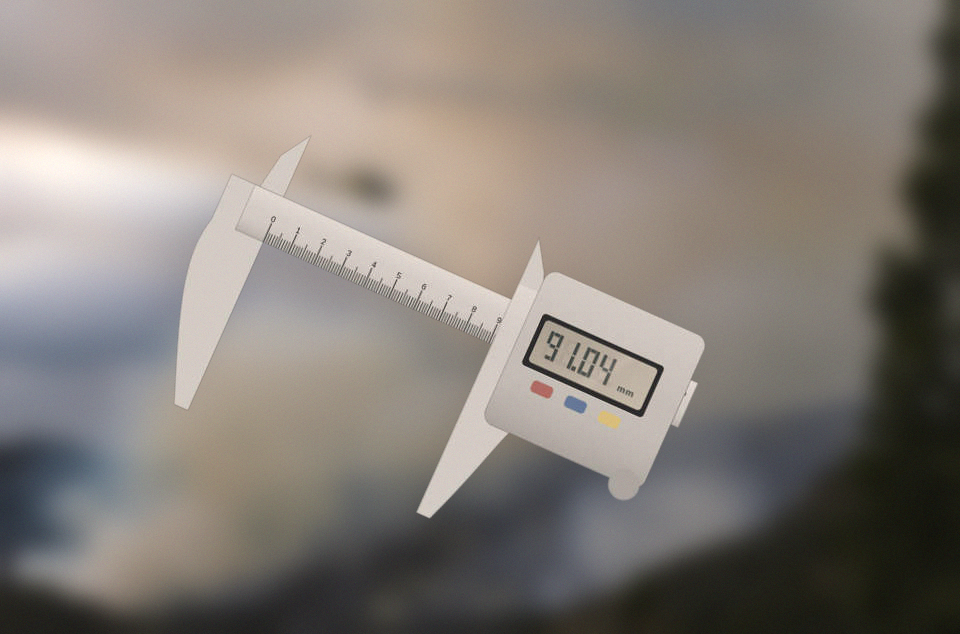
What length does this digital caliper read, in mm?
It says 91.04 mm
